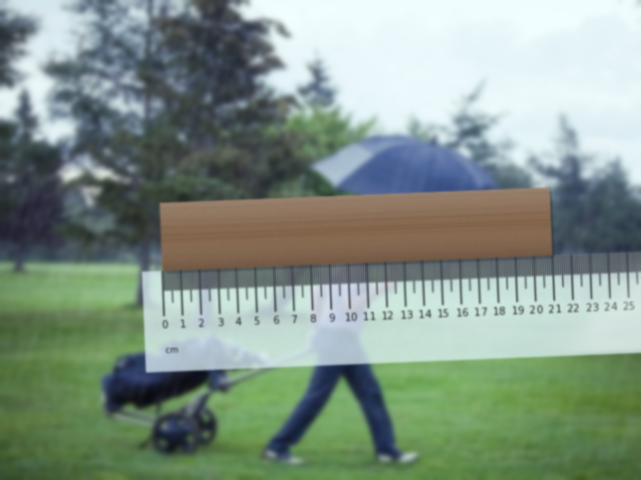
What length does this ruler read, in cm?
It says 21 cm
